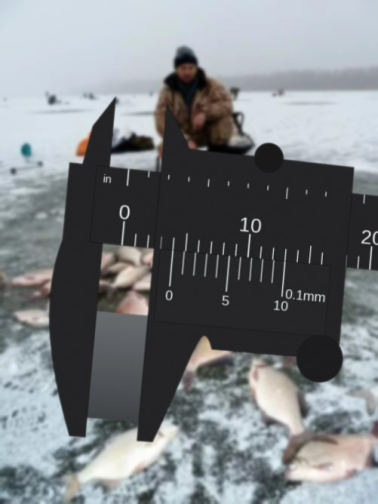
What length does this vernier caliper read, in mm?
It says 4.0 mm
